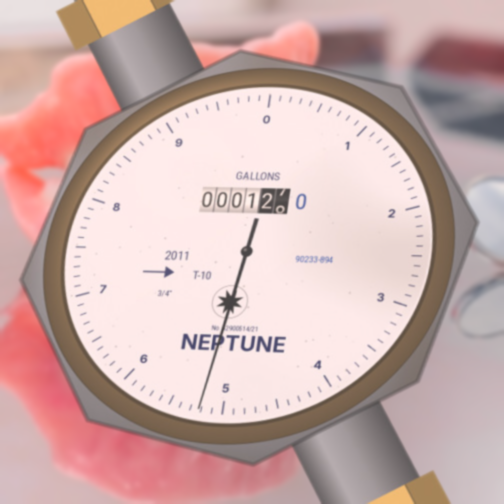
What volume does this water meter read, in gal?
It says 1275.2 gal
